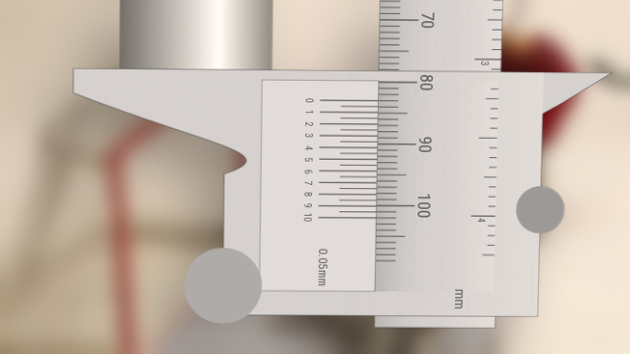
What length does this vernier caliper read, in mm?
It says 83.0 mm
